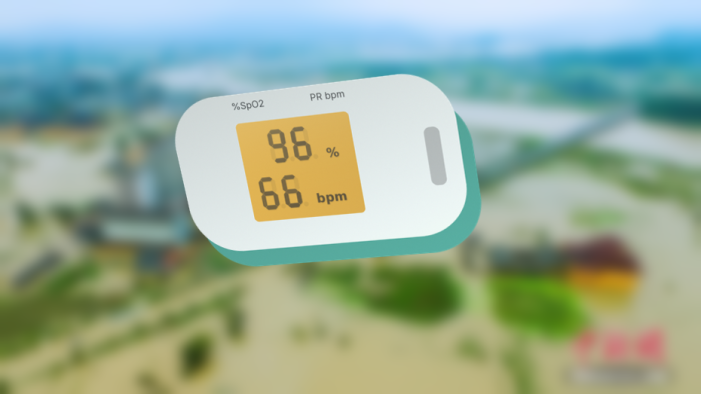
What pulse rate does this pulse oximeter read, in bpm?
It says 66 bpm
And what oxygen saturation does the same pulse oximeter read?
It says 96 %
